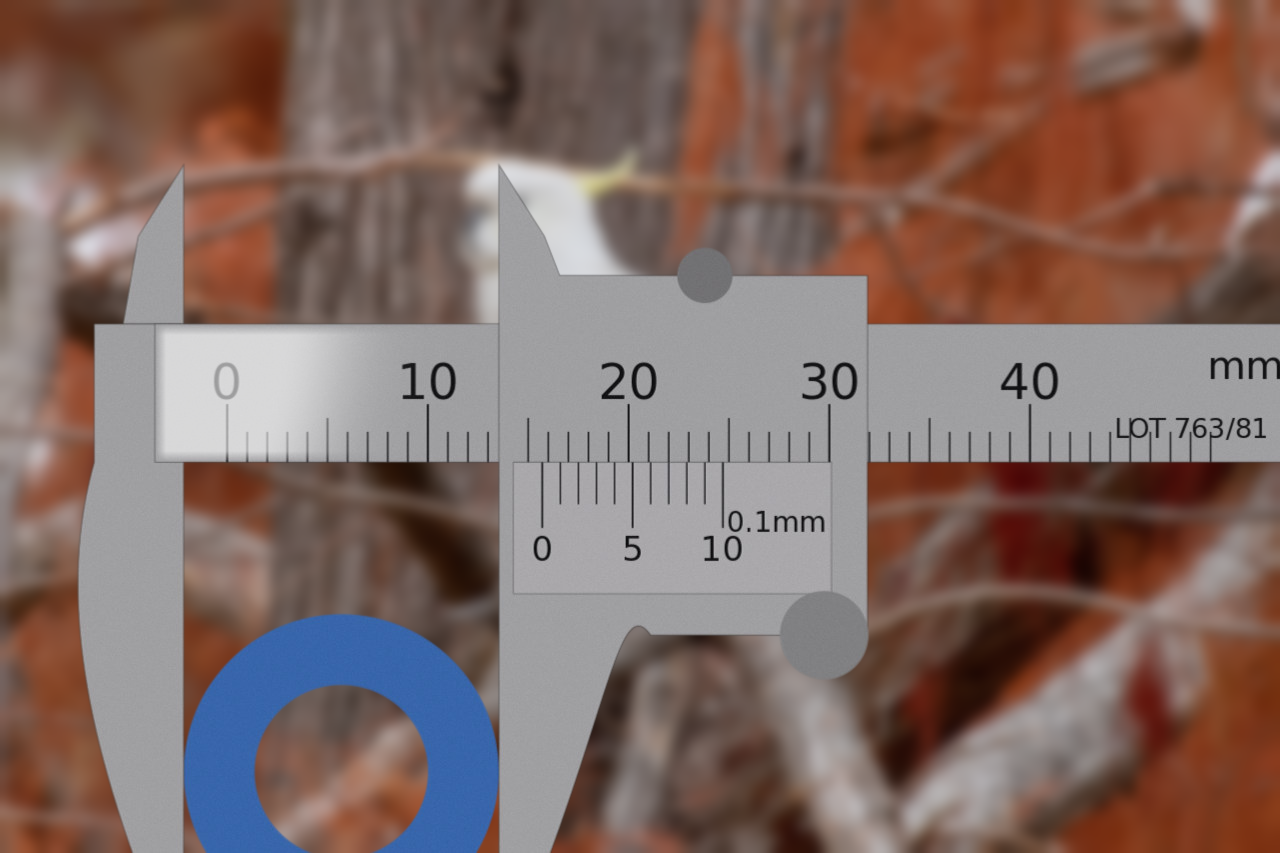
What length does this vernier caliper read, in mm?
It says 15.7 mm
